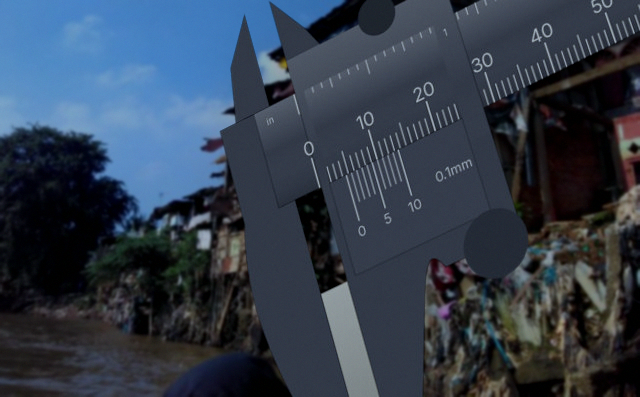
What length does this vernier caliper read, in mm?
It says 4.6 mm
